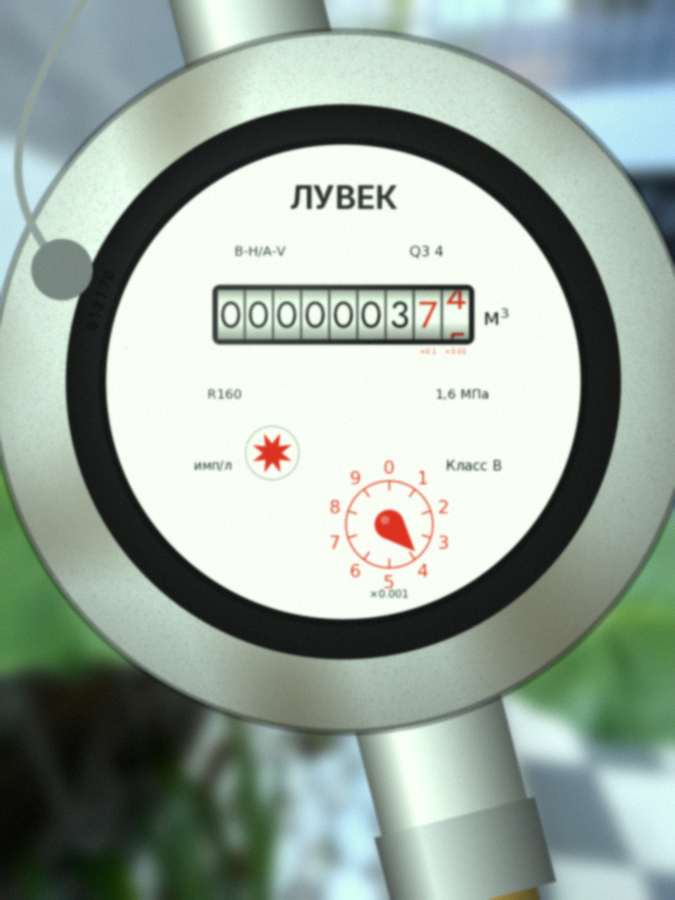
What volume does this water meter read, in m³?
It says 3.743 m³
